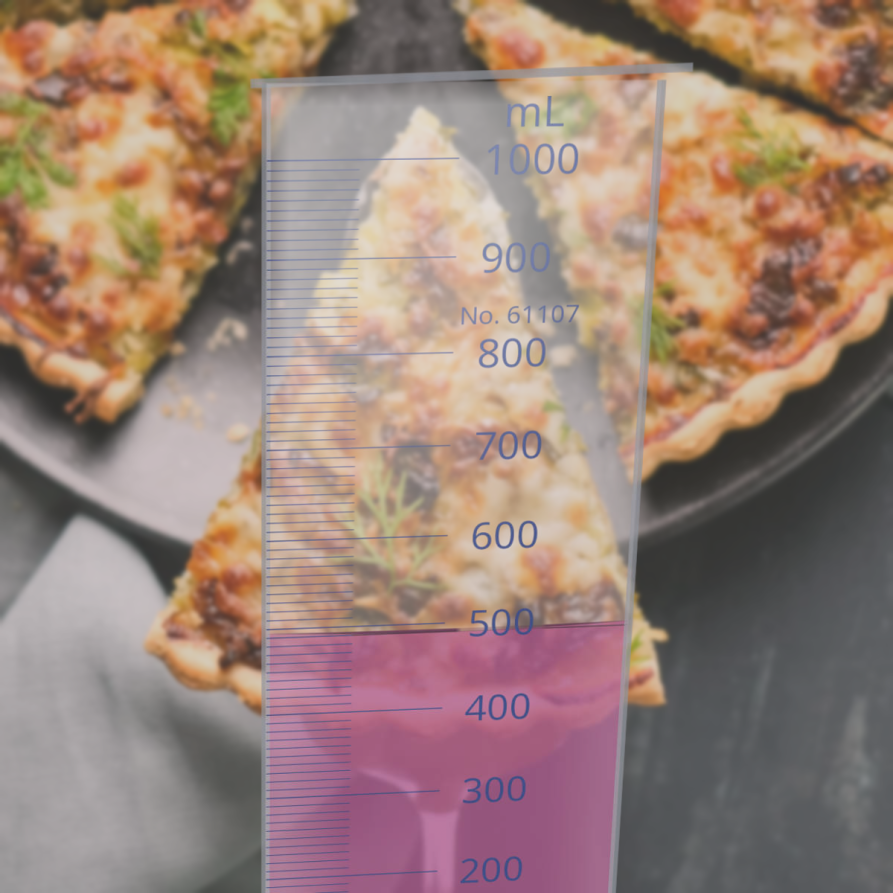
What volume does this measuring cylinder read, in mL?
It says 490 mL
